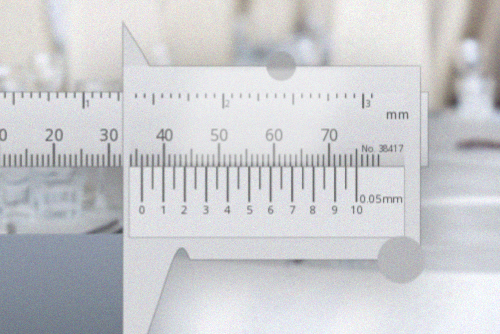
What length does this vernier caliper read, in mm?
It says 36.0 mm
